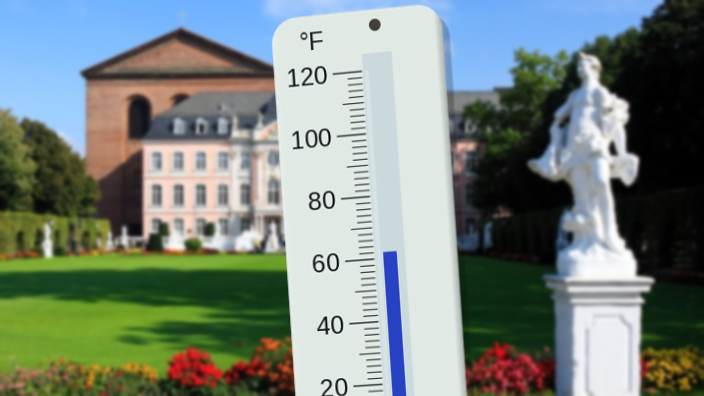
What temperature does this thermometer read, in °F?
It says 62 °F
